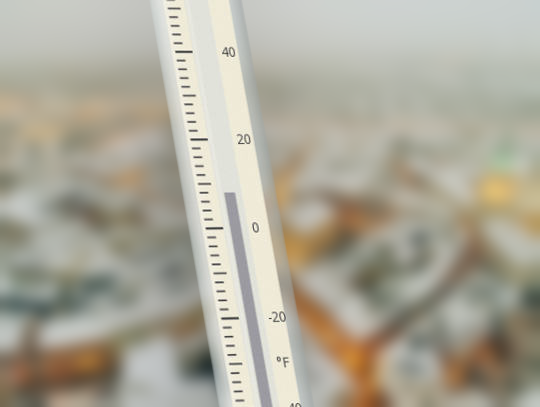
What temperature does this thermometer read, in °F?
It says 8 °F
